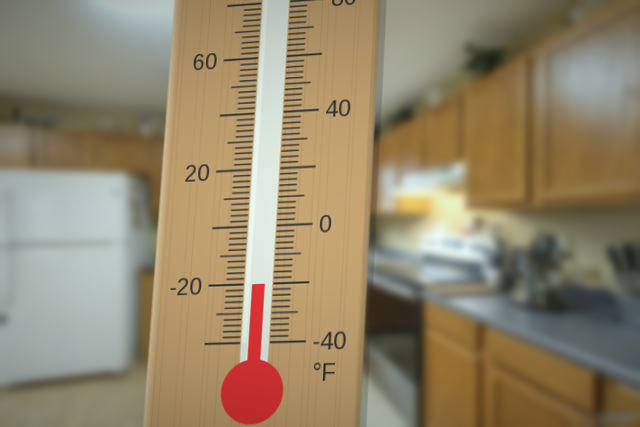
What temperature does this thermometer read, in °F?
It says -20 °F
